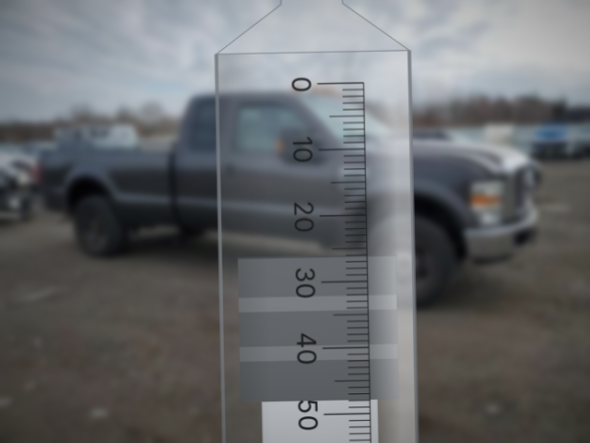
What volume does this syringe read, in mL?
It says 26 mL
